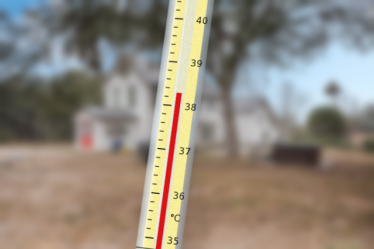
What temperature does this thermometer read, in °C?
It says 38.3 °C
